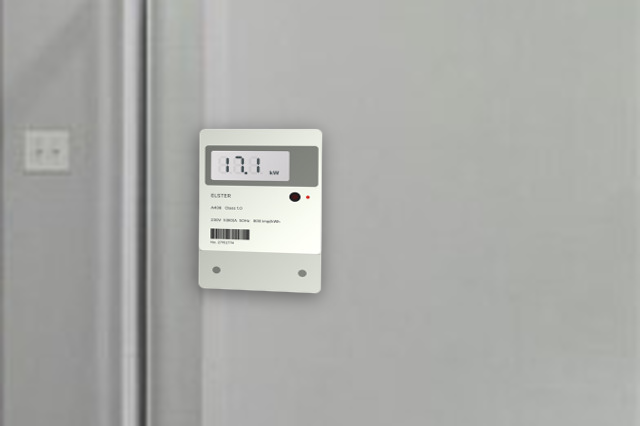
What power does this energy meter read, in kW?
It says 17.1 kW
